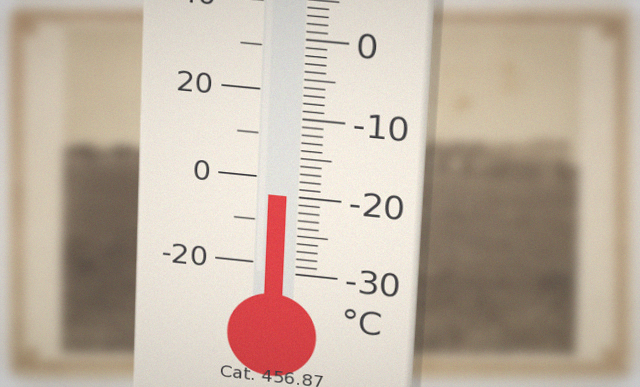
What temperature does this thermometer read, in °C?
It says -20 °C
